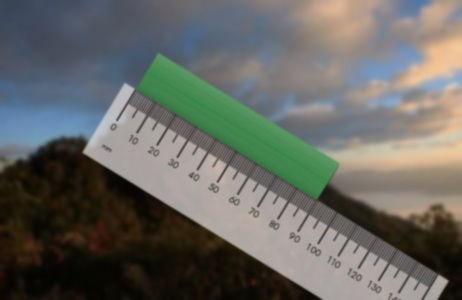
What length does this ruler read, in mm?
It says 90 mm
